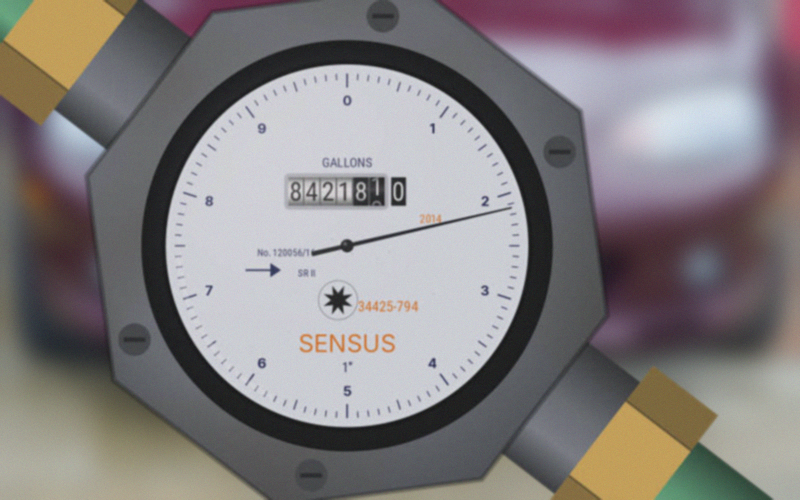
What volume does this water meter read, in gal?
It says 8421812.1 gal
